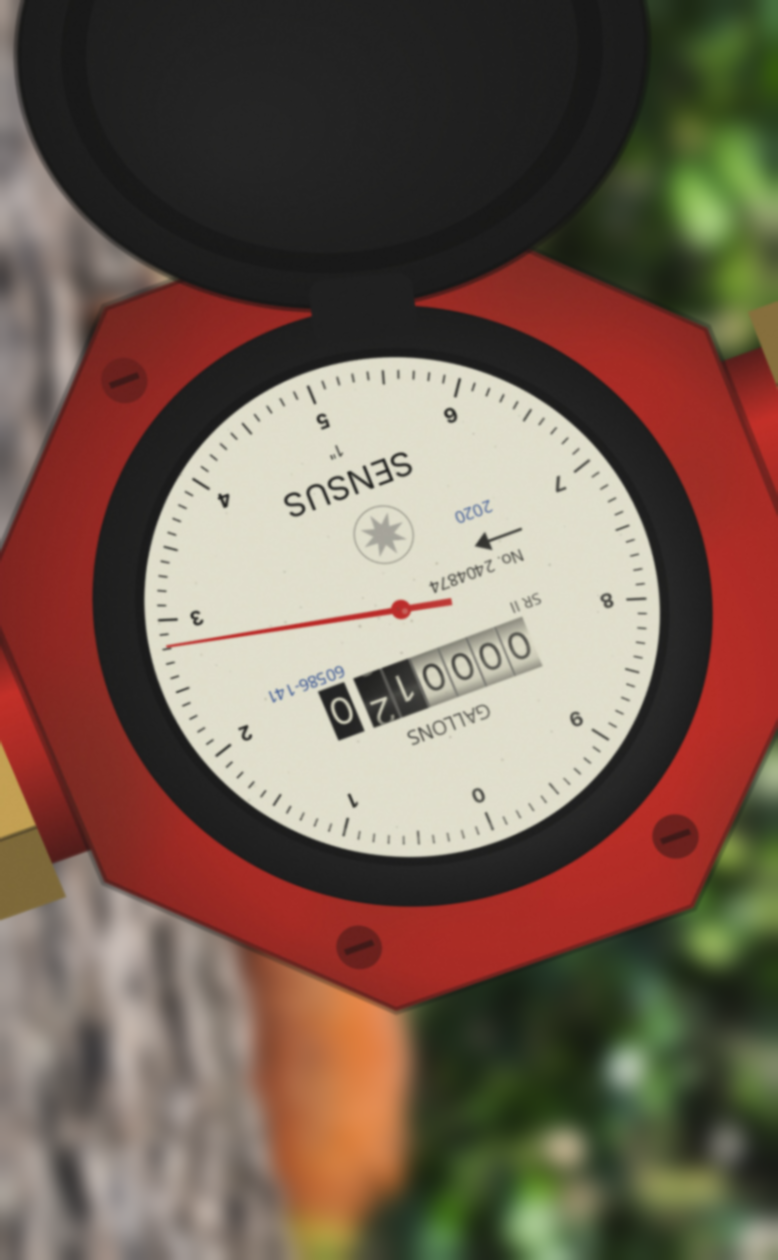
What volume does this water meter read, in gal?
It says 122.8 gal
